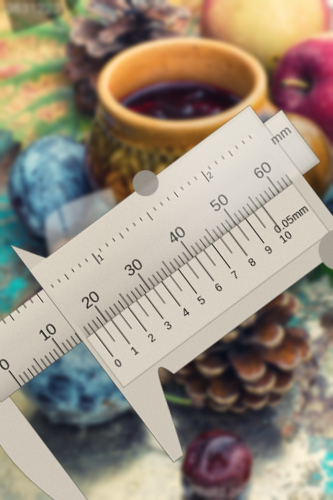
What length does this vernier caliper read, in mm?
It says 17.0 mm
